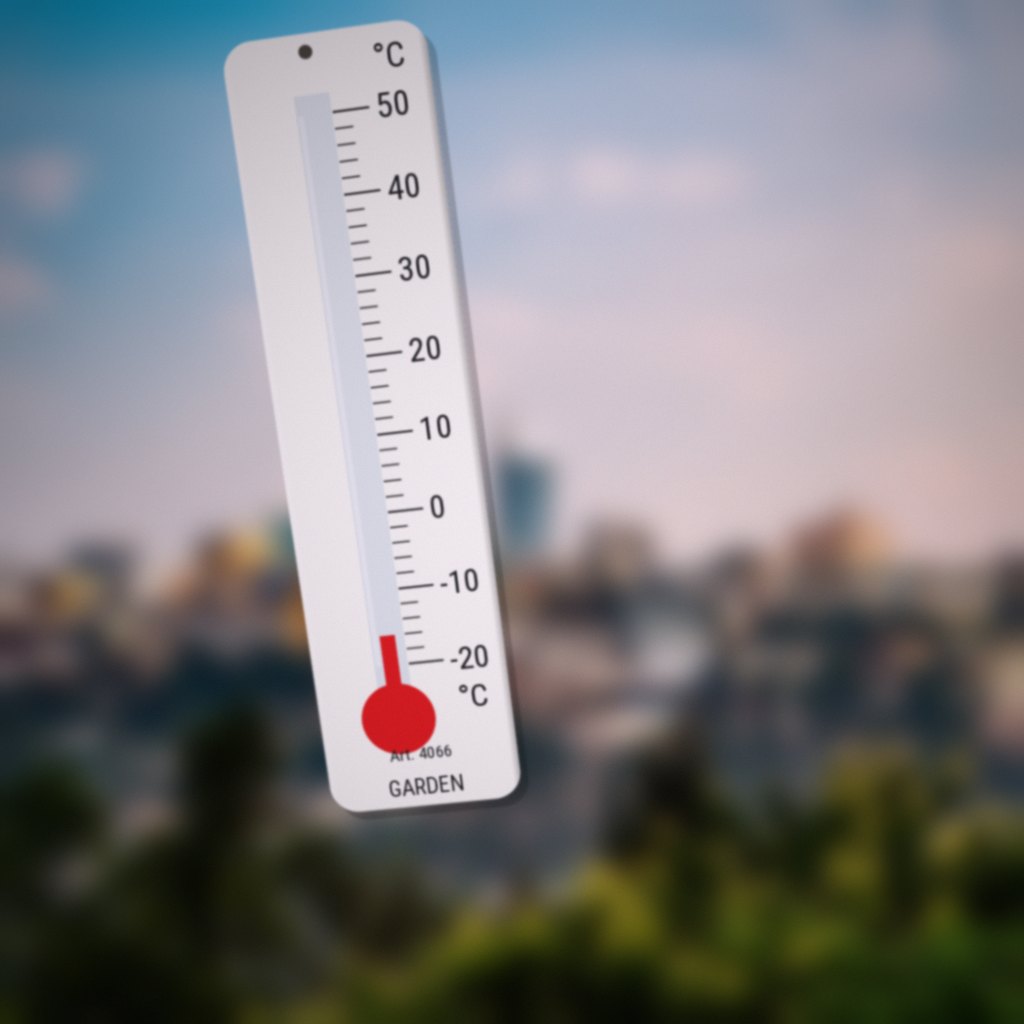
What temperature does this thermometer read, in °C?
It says -16 °C
